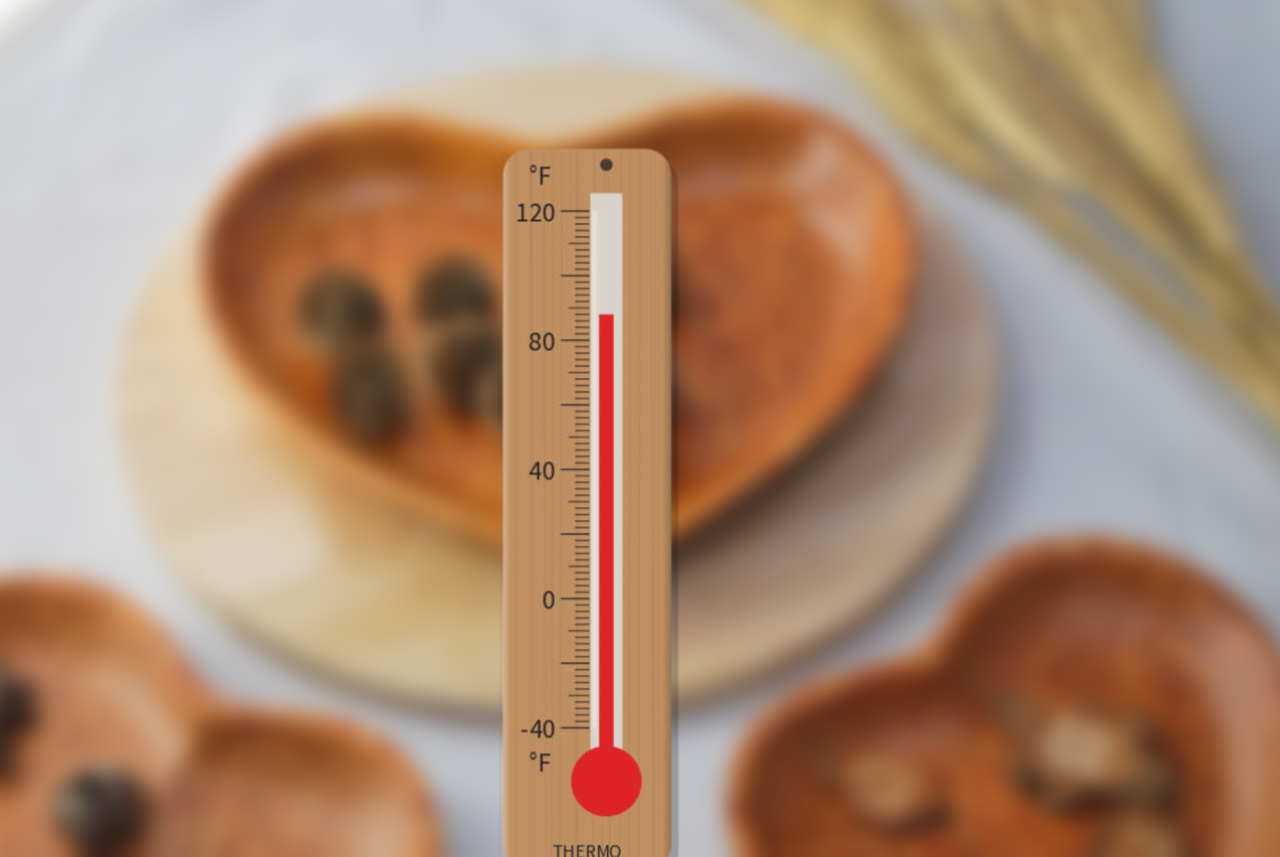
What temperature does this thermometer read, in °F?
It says 88 °F
